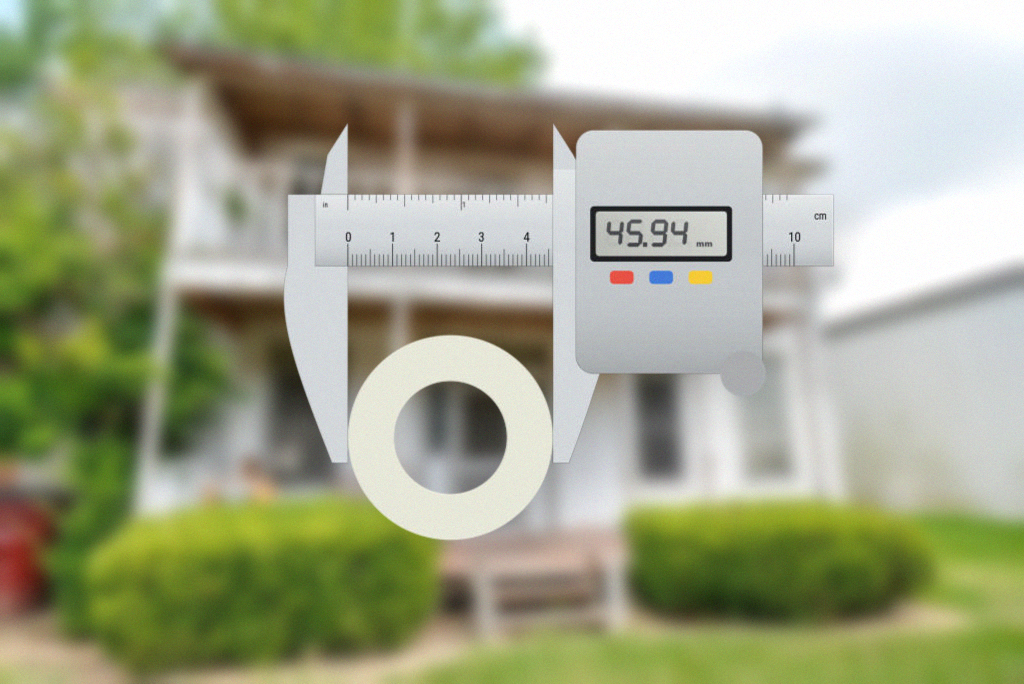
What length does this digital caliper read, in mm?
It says 45.94 mm
